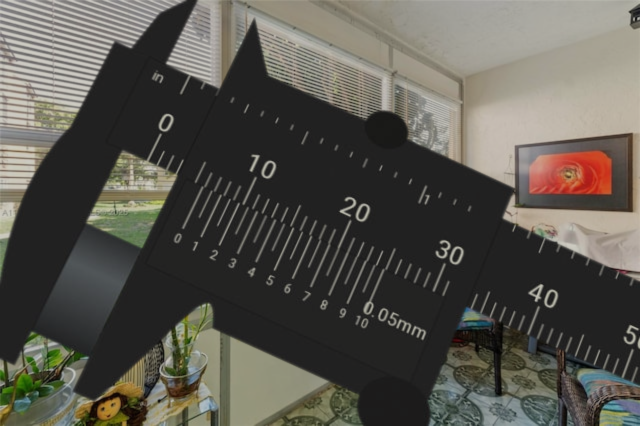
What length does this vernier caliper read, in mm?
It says 5.8 mm
